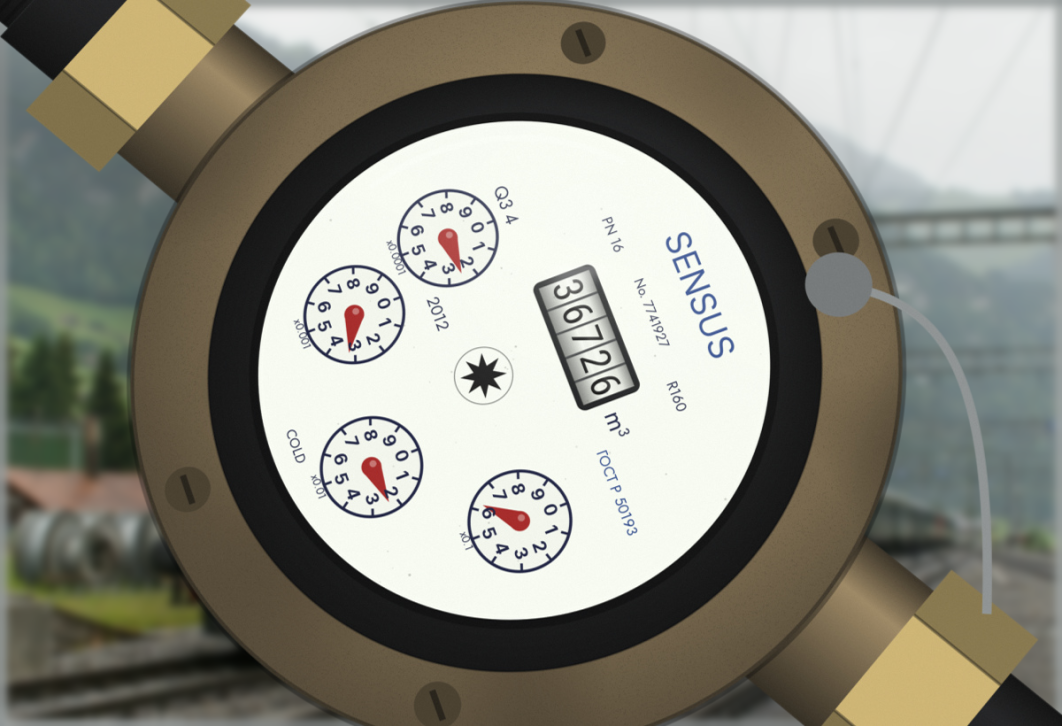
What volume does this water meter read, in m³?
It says 36726.6232 m³
